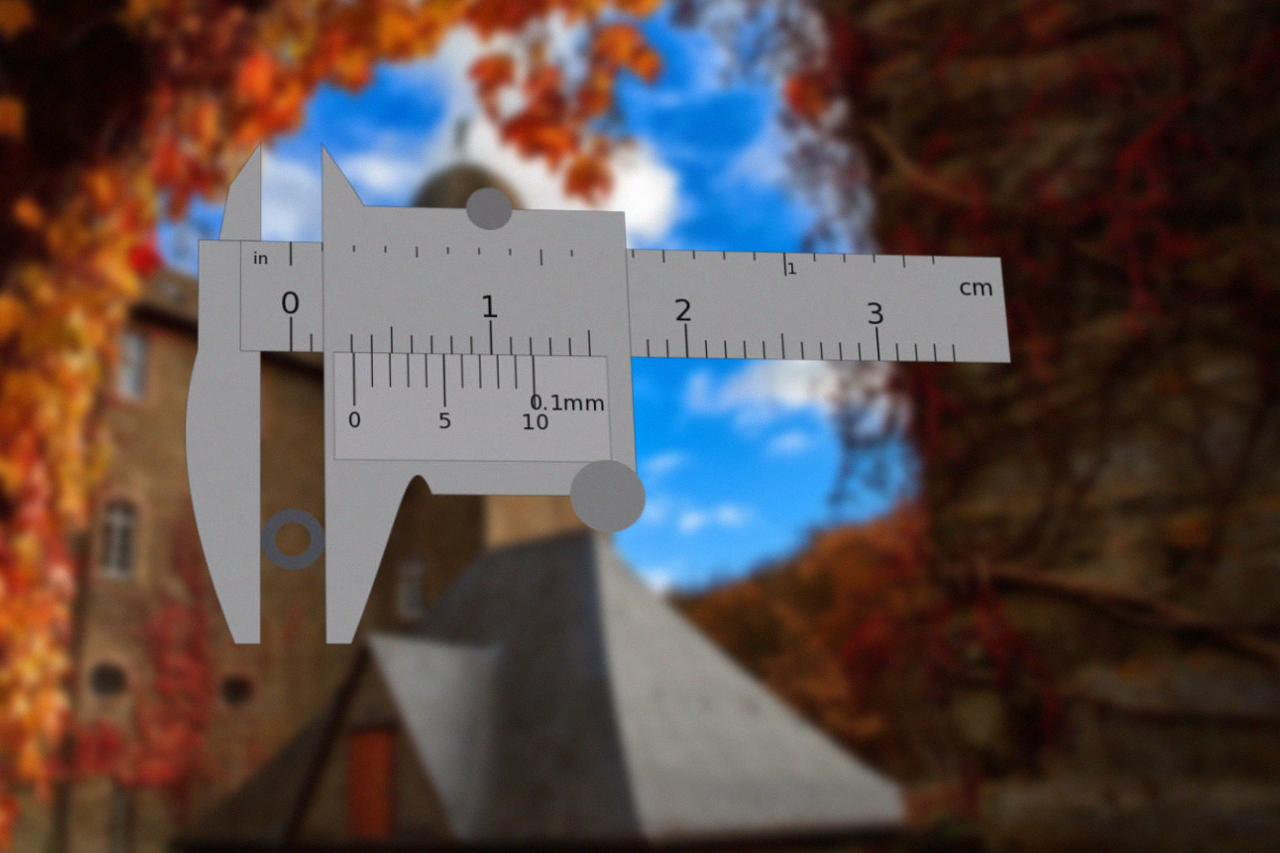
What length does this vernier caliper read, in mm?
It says 3.1 mm
